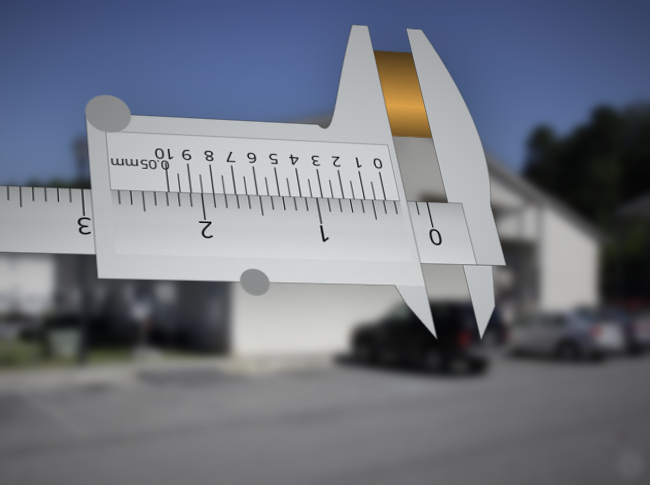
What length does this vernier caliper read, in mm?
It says 3.8 mm
